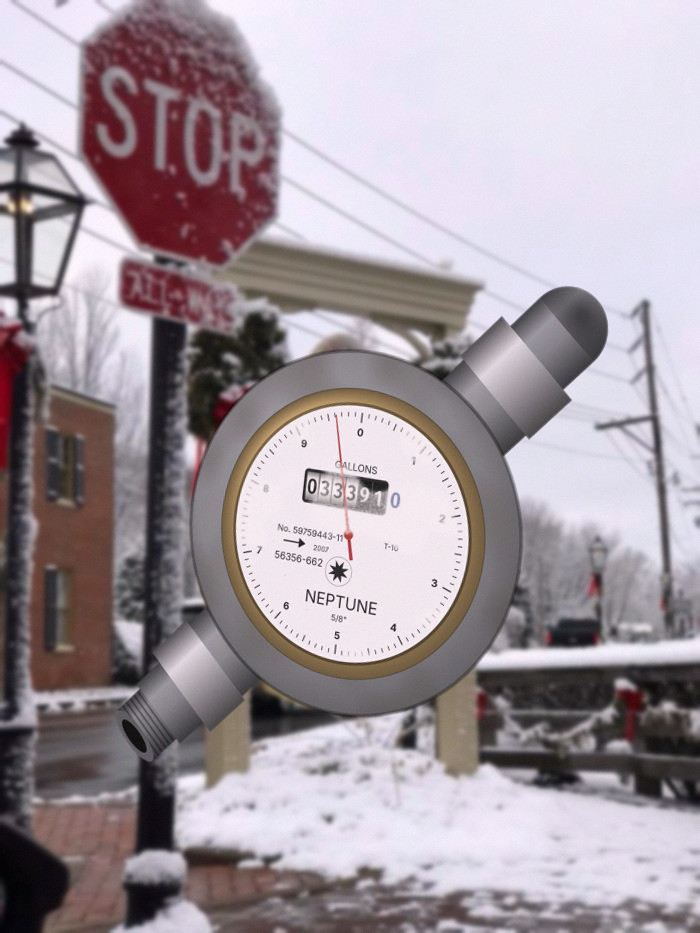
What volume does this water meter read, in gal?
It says 333909.6 gal
